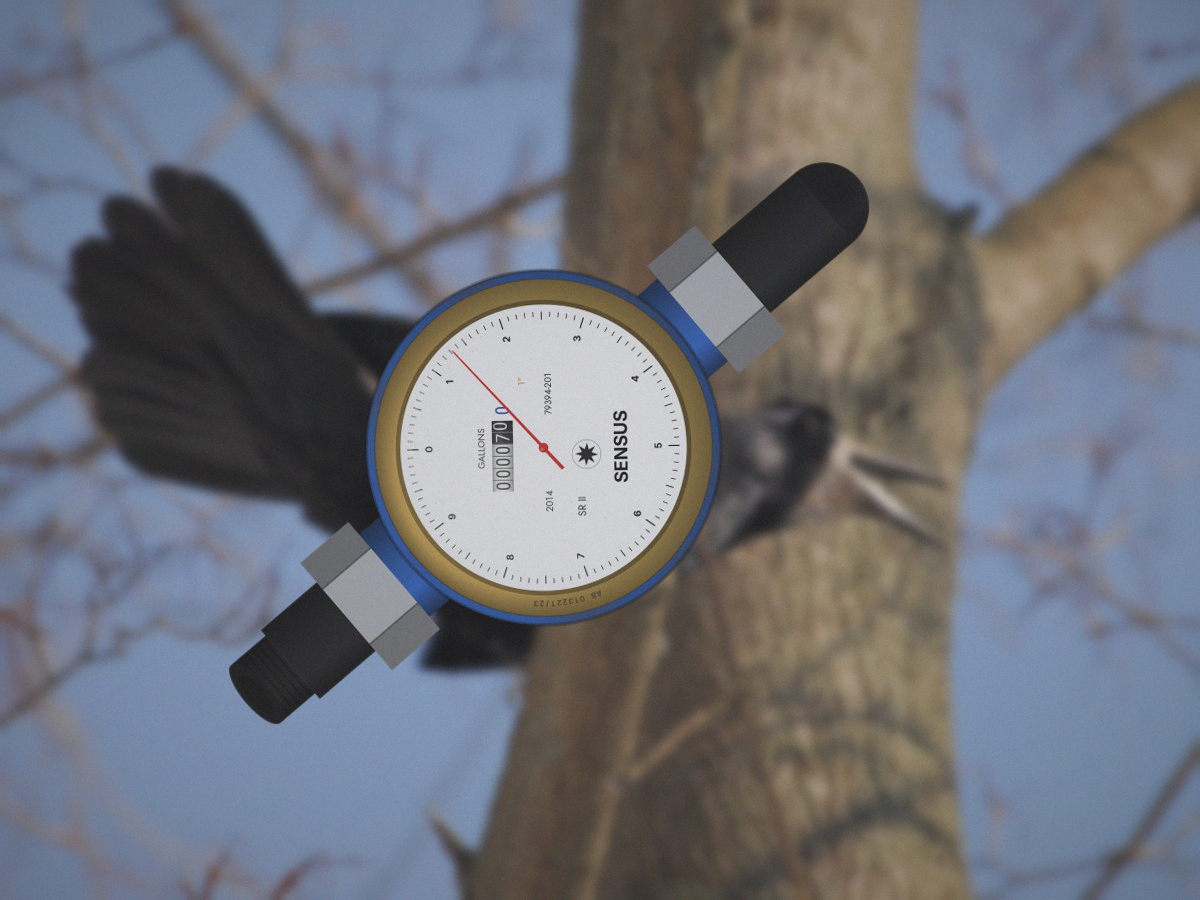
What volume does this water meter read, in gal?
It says 701.3 gal
